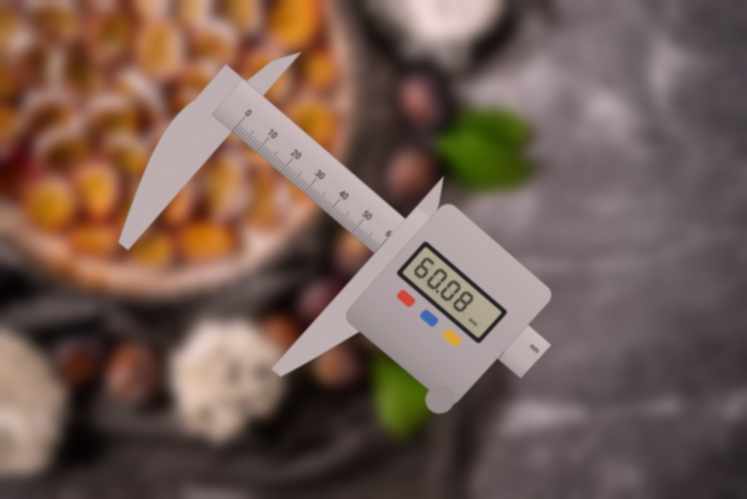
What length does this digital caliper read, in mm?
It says 60.08 mm
